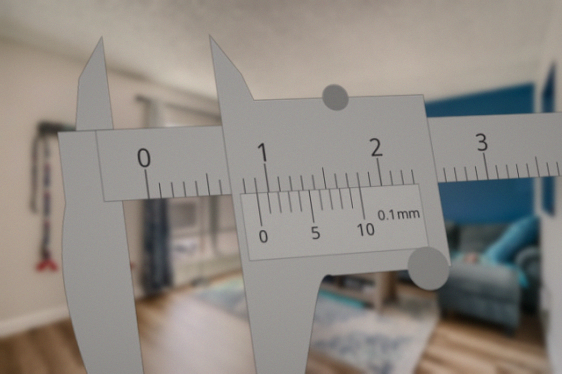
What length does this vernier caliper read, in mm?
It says 9.0 mm
